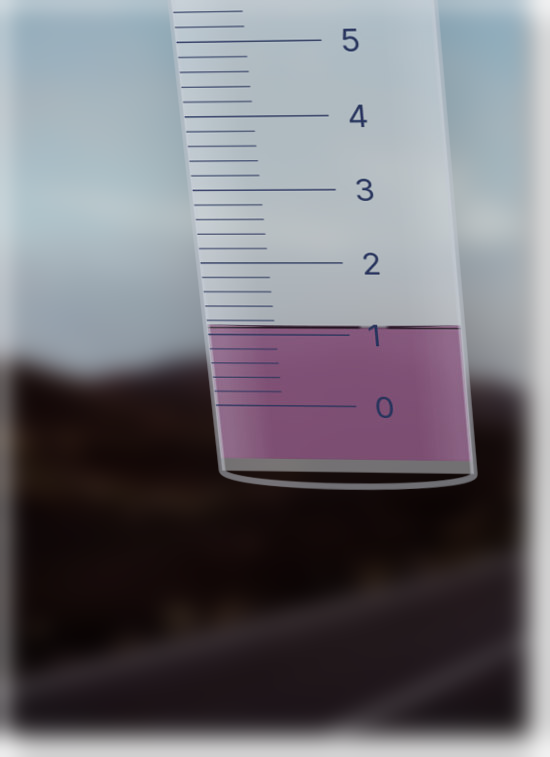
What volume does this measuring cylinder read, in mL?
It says 1.1 mL
